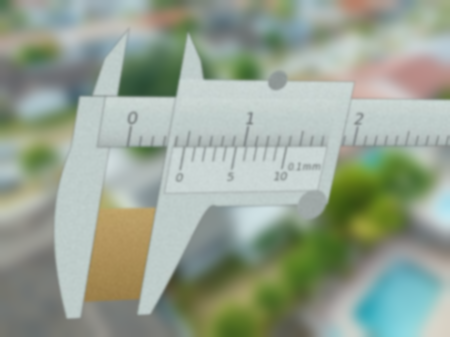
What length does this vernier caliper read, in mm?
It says 4.8 mm
